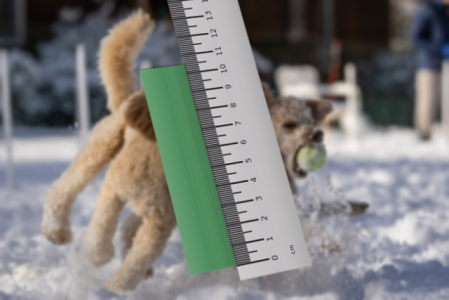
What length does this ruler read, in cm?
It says 10.5 cm
